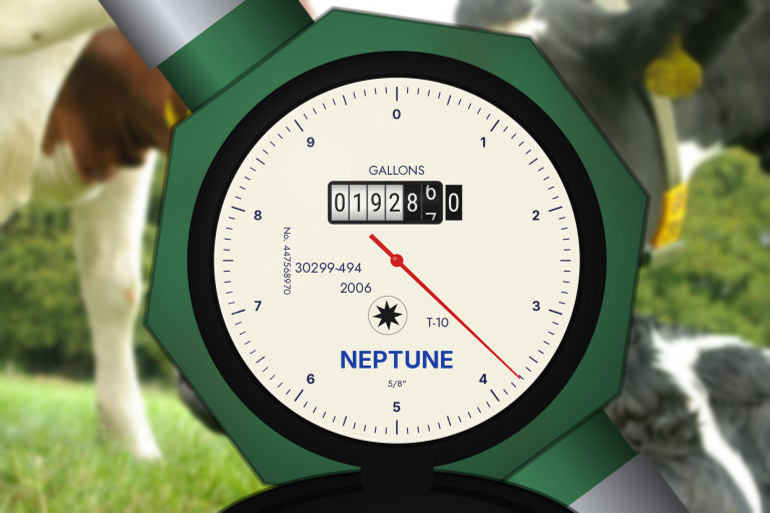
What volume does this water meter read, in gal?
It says 192863.7 gal
